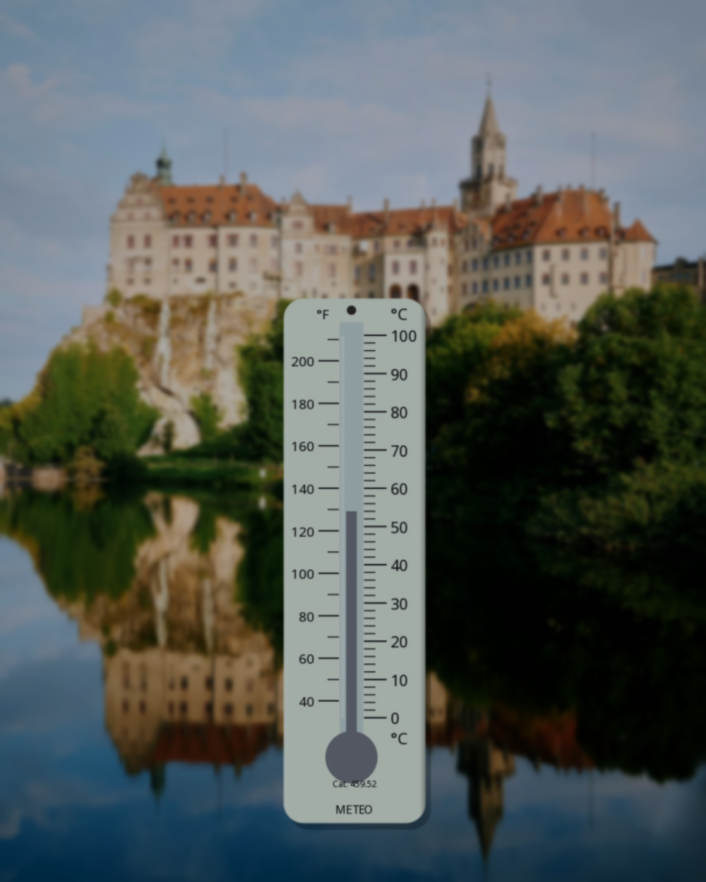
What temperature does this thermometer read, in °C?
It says 54 °C
